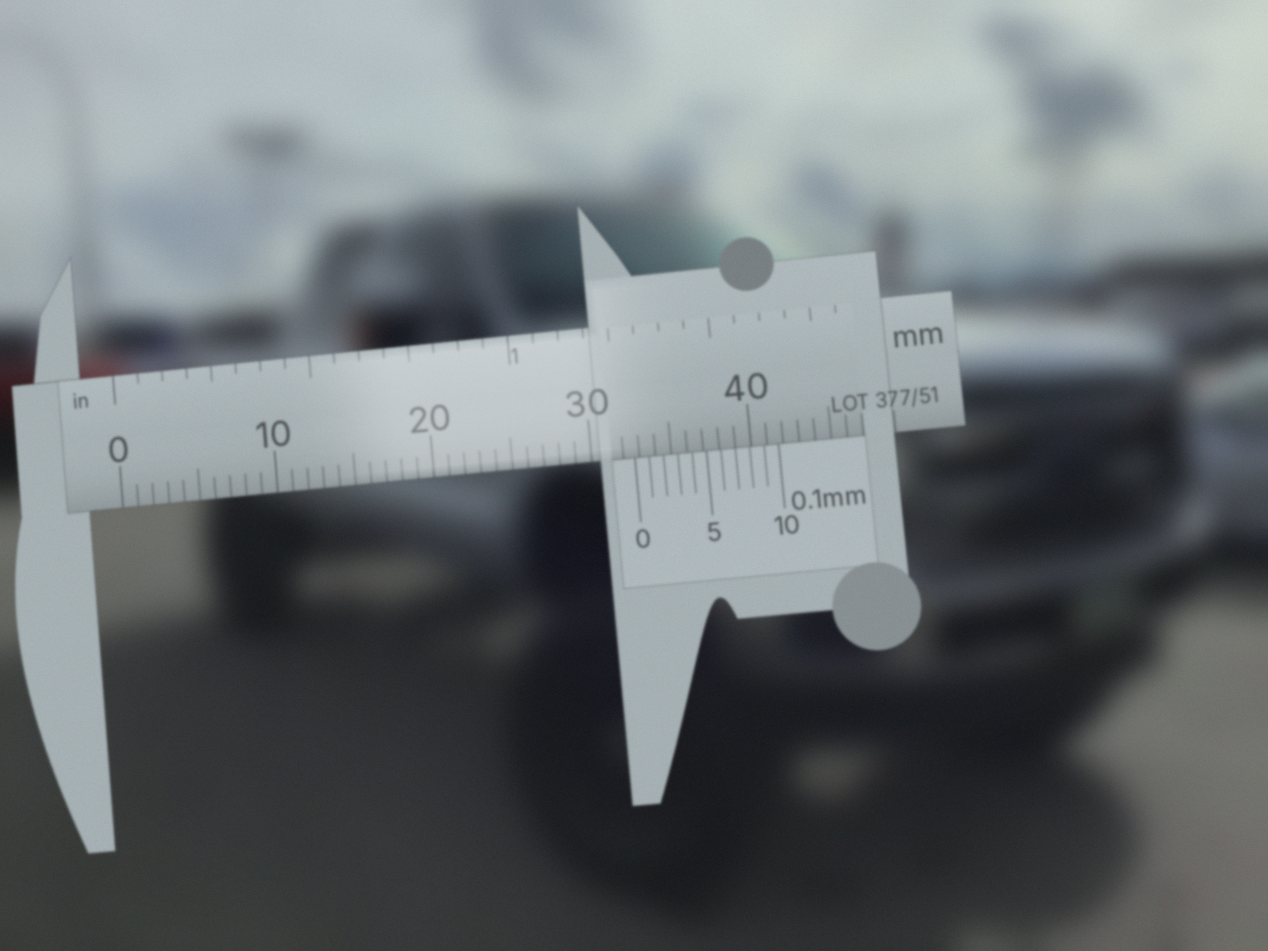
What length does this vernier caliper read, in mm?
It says 32.7 mm
